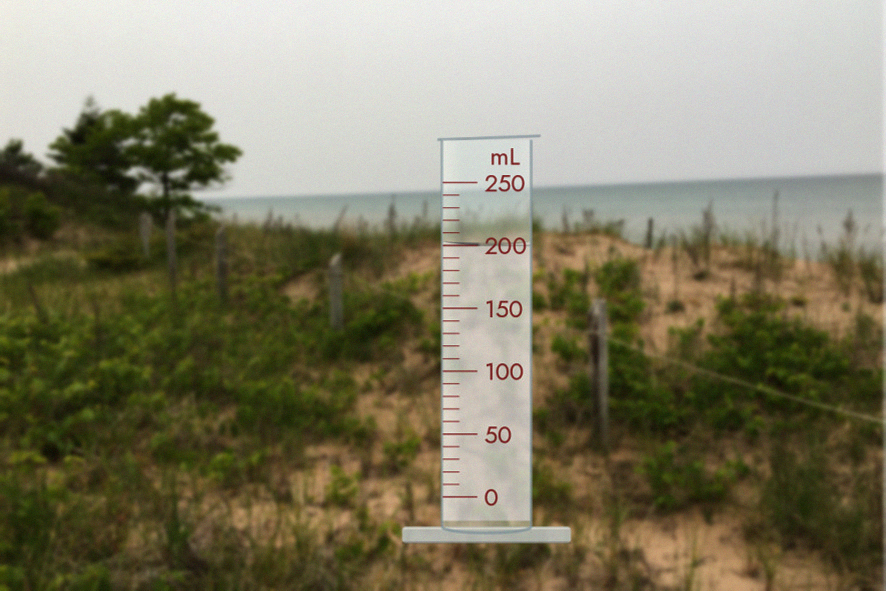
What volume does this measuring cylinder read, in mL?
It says 200 mL
